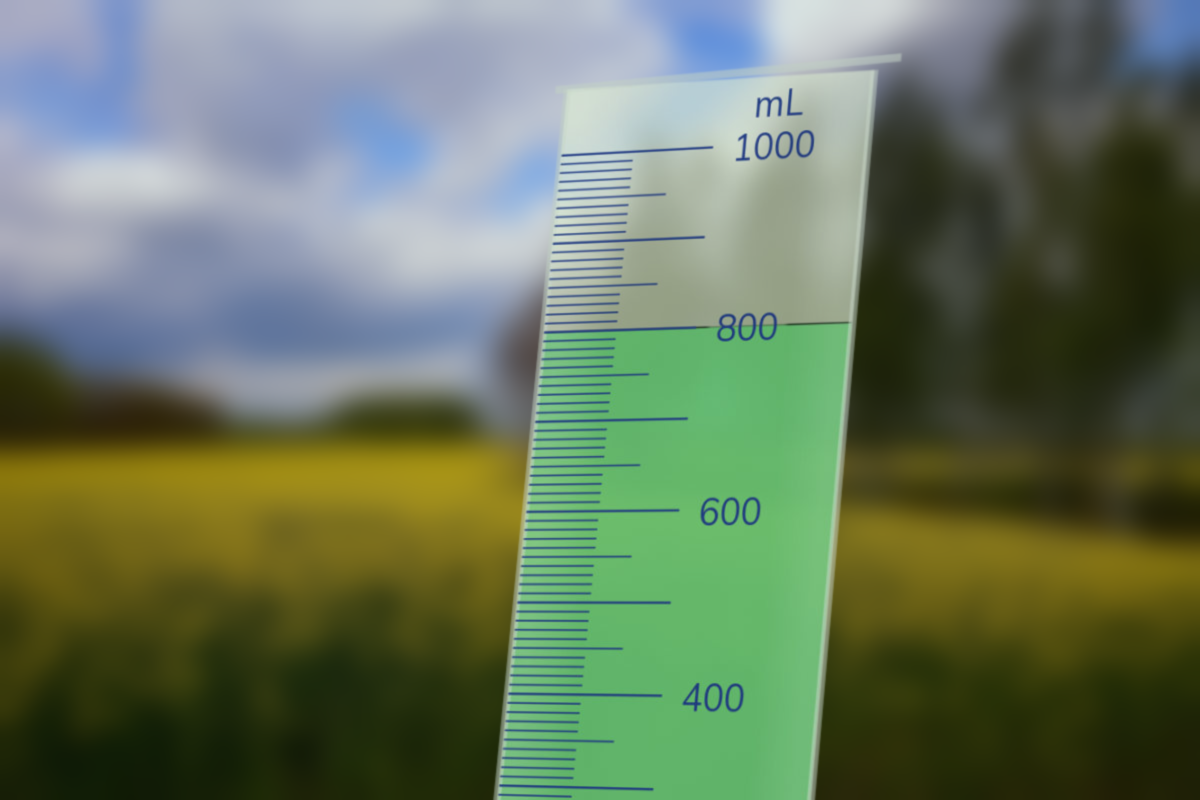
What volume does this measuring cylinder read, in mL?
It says 800 mL
